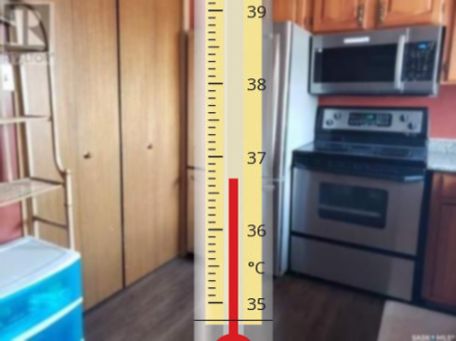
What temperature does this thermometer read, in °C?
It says 36.7 °C
